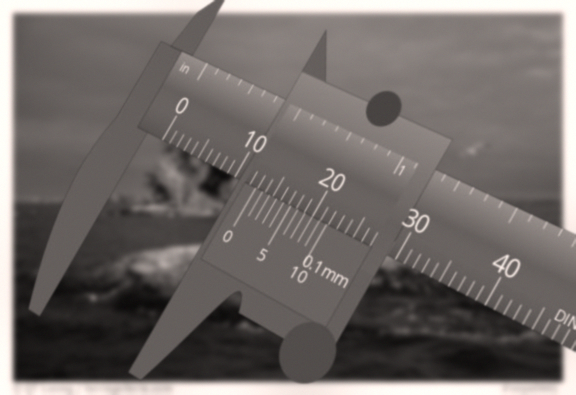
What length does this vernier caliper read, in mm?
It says 12.8 mm
